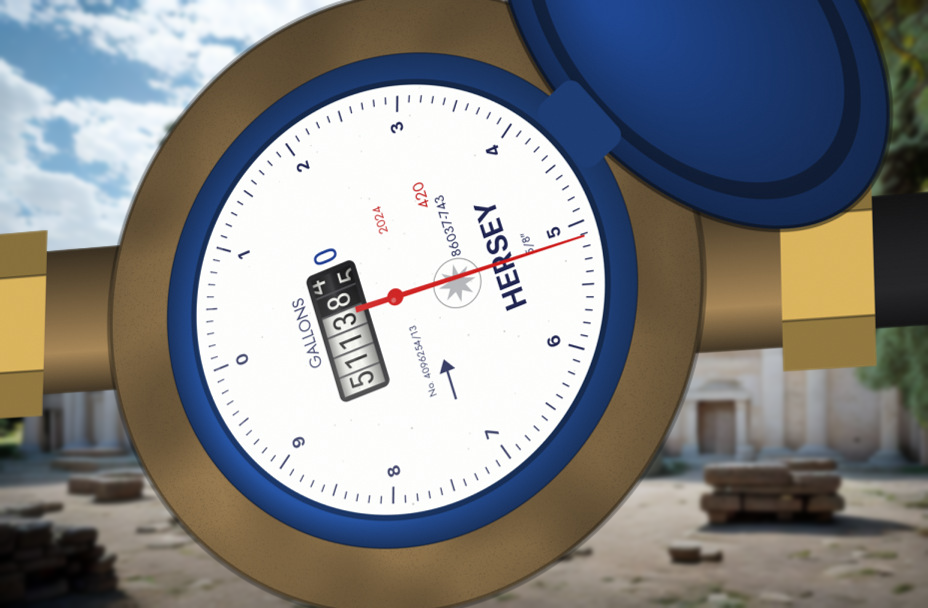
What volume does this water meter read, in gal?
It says 5113845.1 gal
